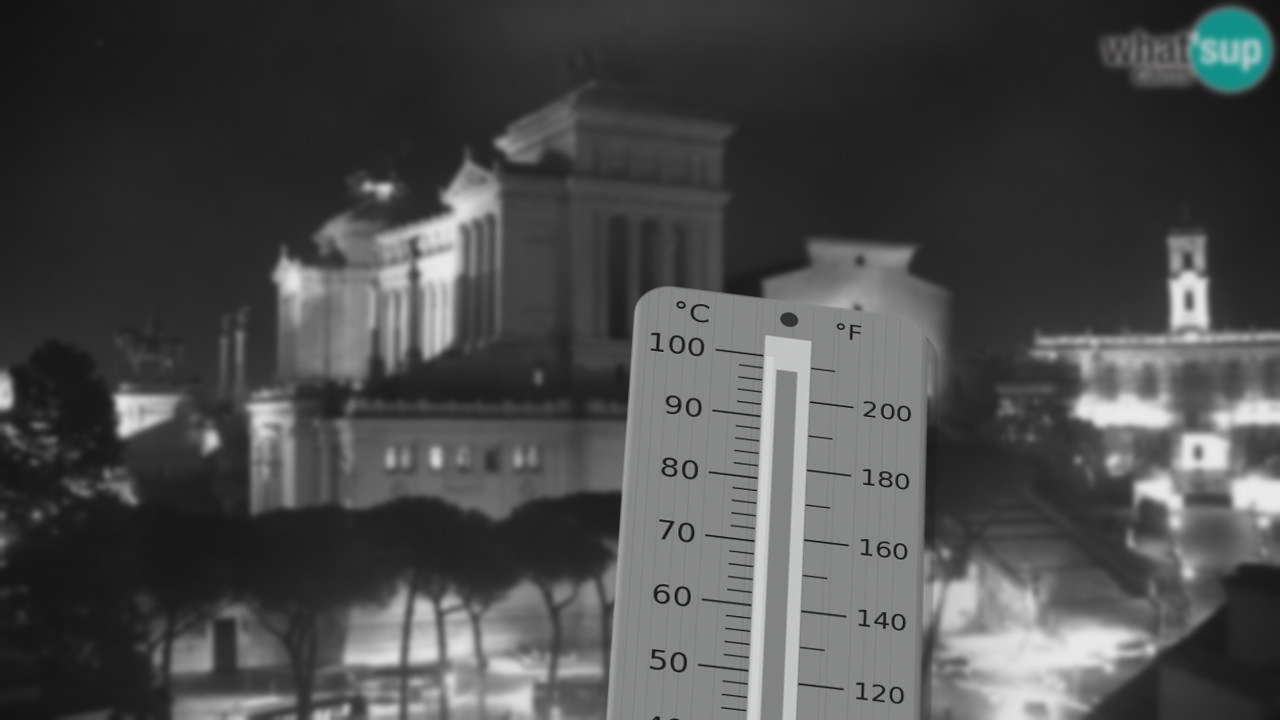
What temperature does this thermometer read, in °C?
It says 98 °C
